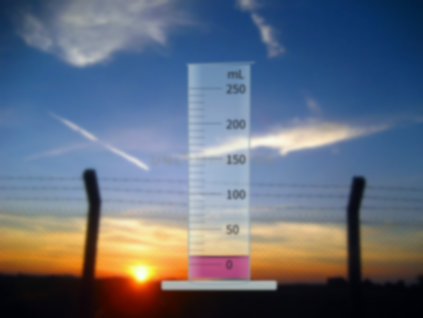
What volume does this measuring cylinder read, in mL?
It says 10 mL
